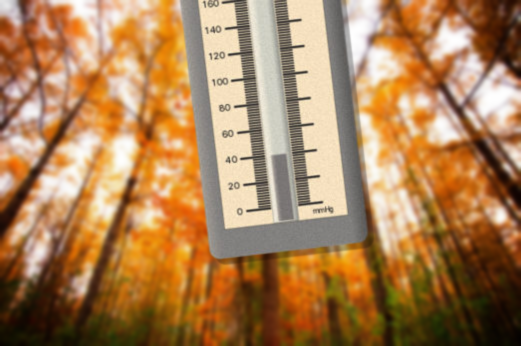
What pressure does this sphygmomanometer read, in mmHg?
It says 40 mmHg
